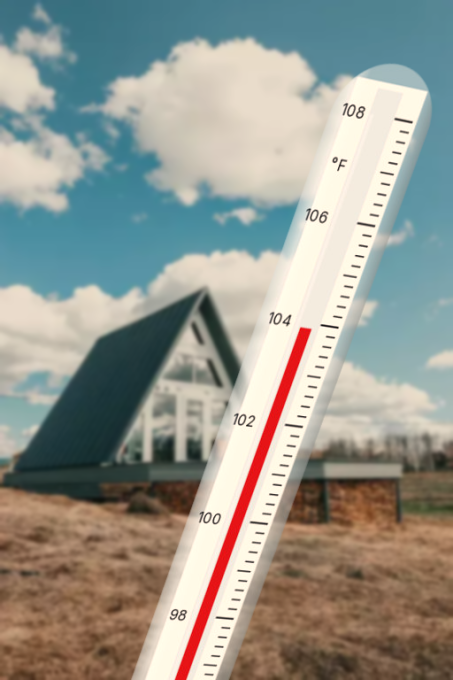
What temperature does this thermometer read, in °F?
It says 103.9 °F
